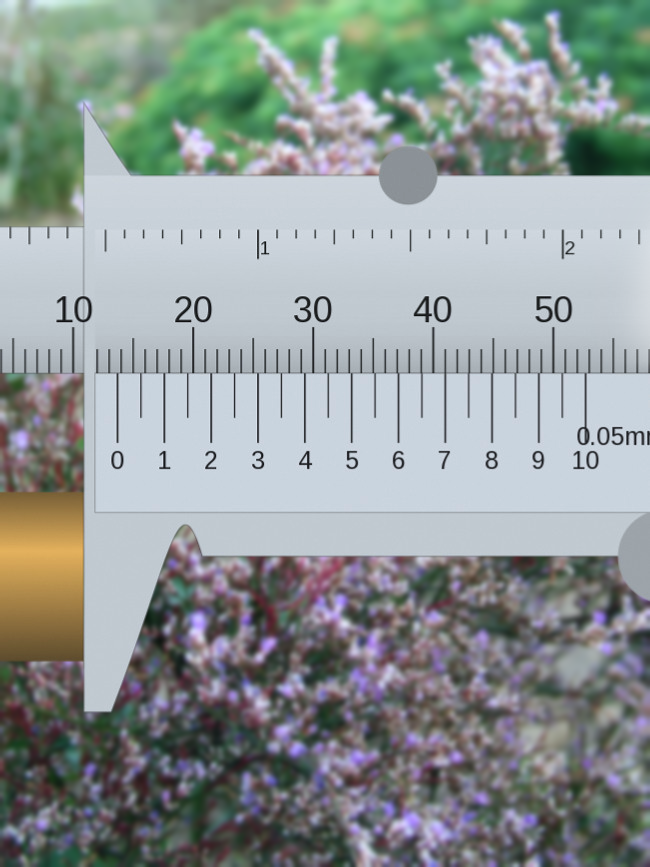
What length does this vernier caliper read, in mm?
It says 13.7 mm
